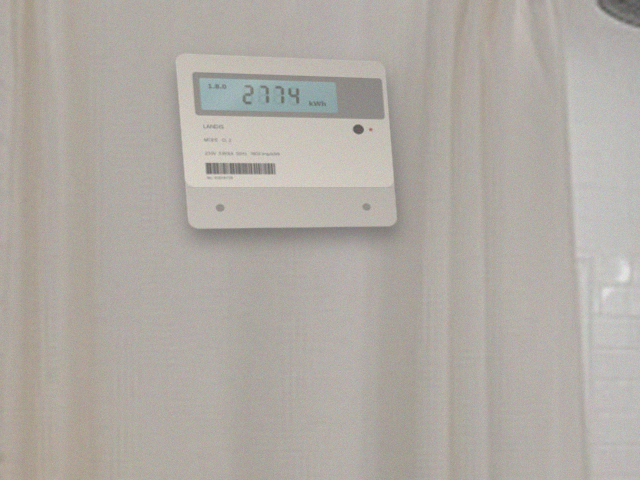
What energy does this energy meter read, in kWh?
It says 2774 kWh
